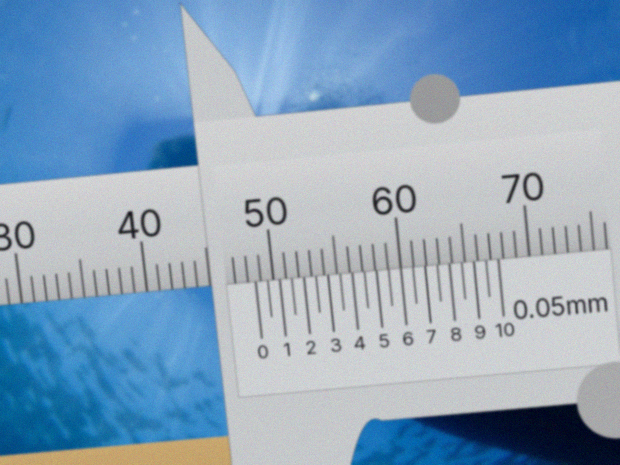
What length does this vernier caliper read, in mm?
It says 48.6 mm
